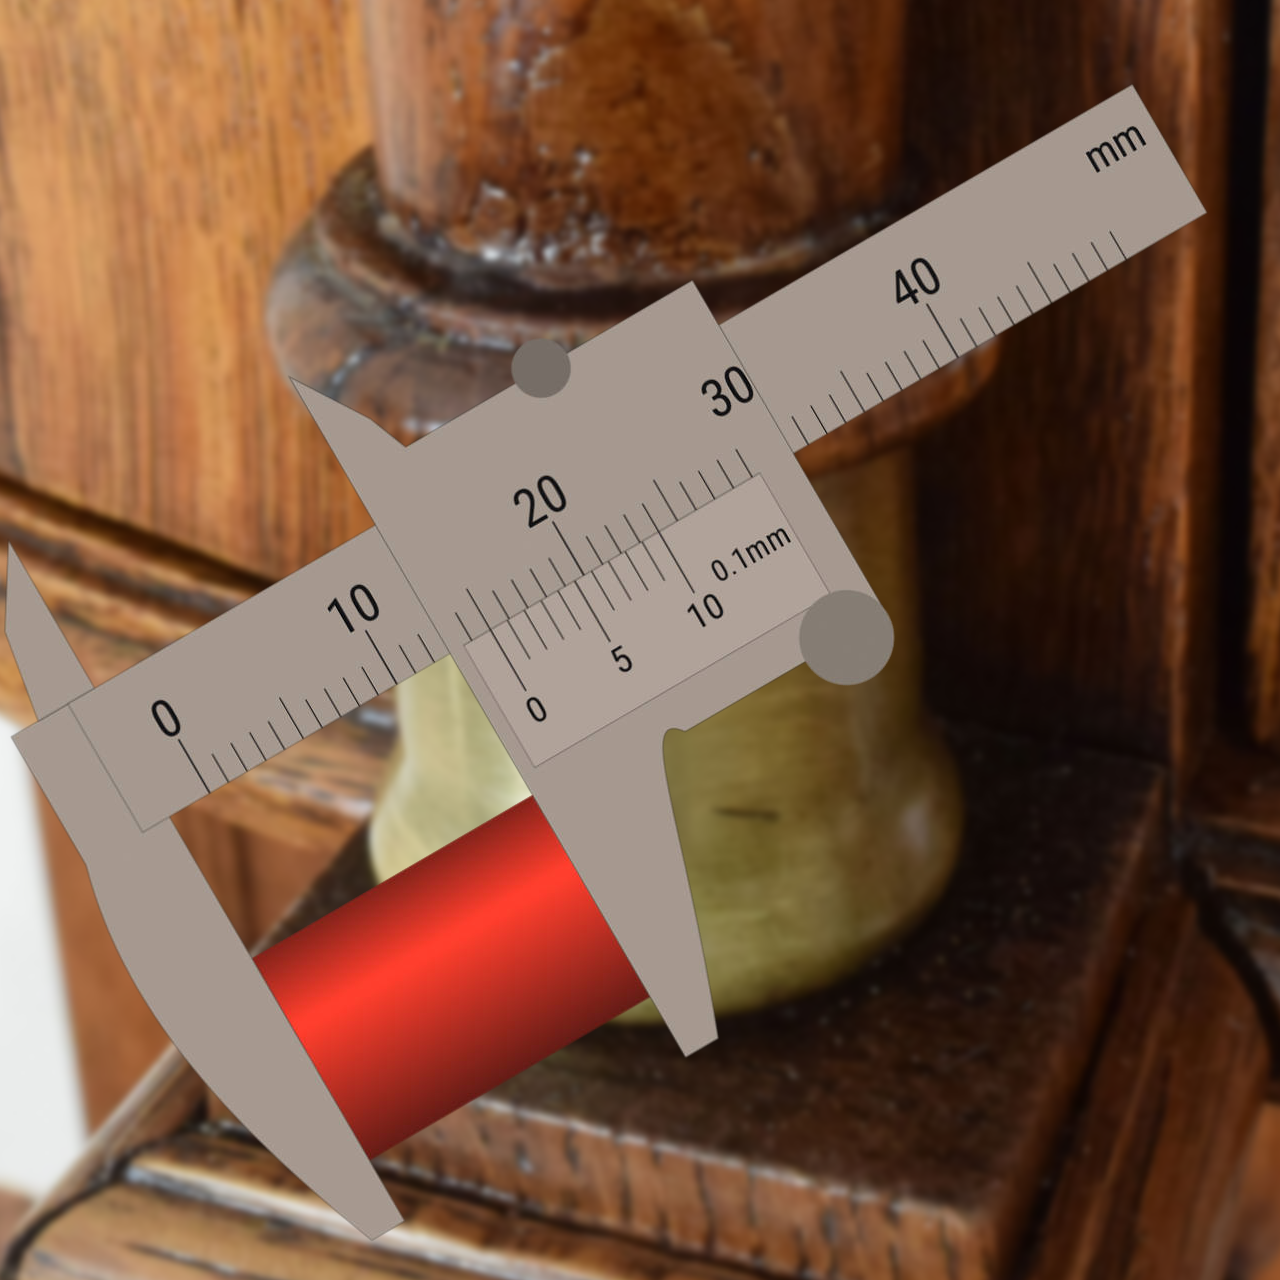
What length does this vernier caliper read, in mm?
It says 15.0 mm
